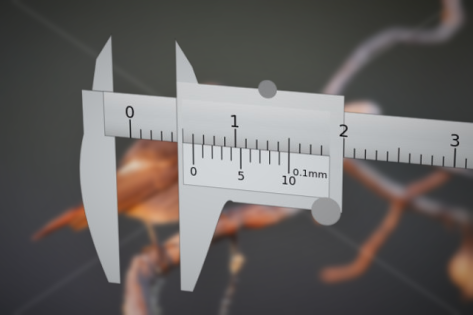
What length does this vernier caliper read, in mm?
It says 6.0 mm
